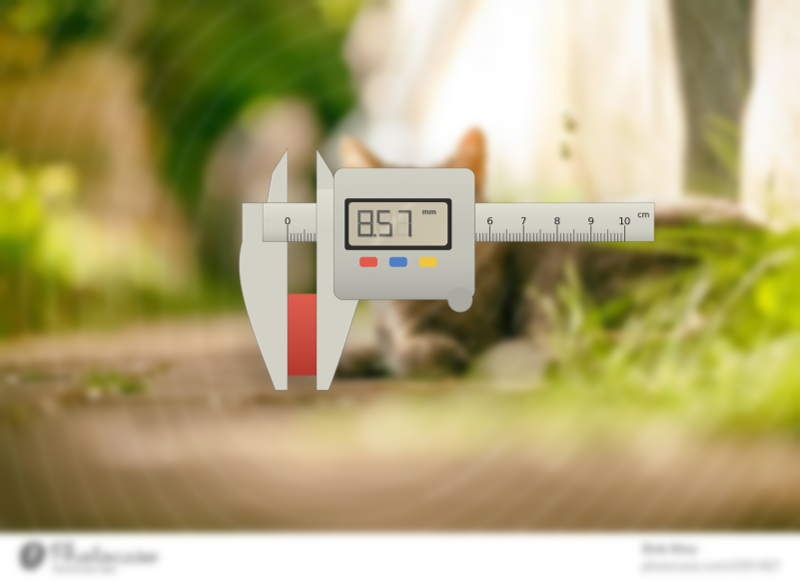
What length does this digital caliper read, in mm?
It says 8.57 mm
